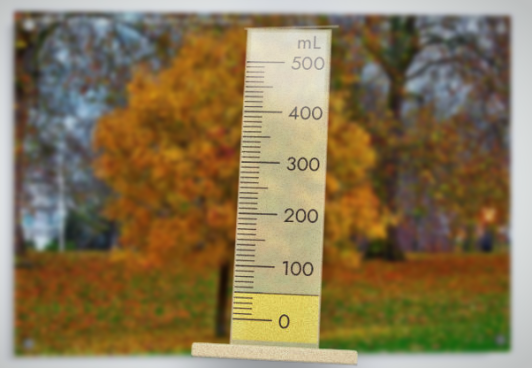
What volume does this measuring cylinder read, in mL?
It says 50 mL
